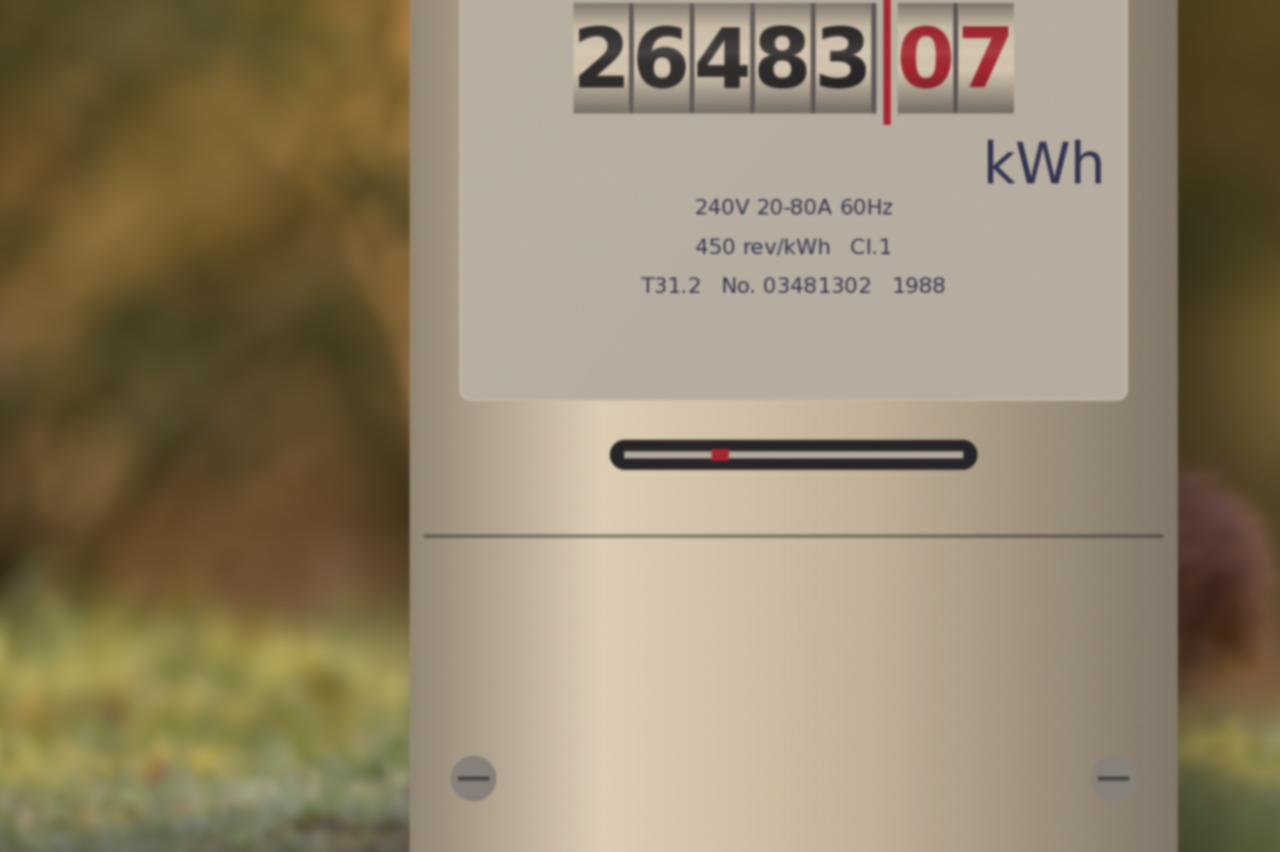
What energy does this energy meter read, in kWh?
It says 26483.07 kWh
